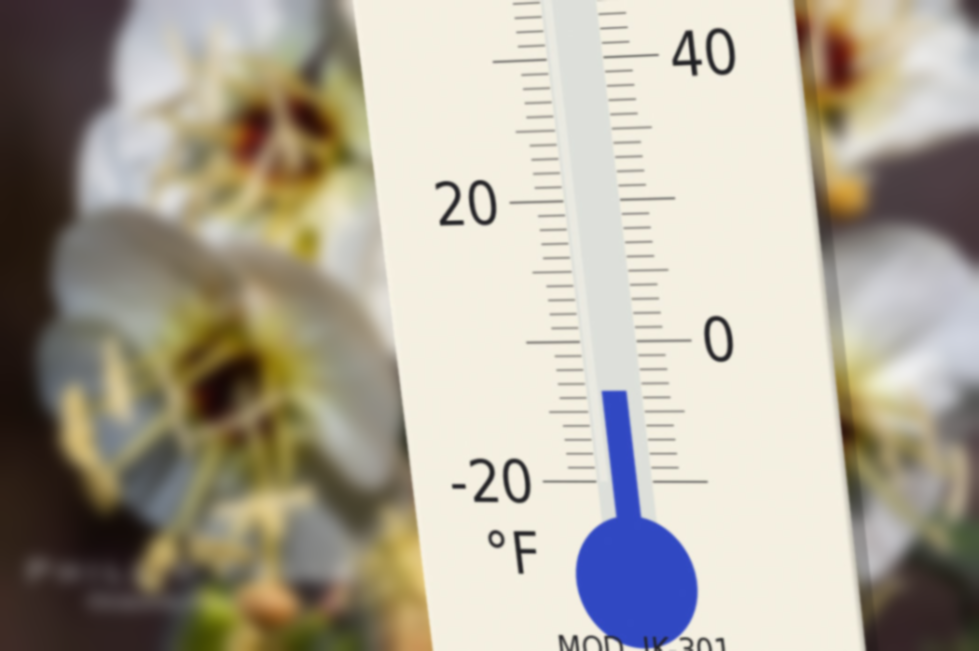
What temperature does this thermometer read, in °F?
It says -7 °F
